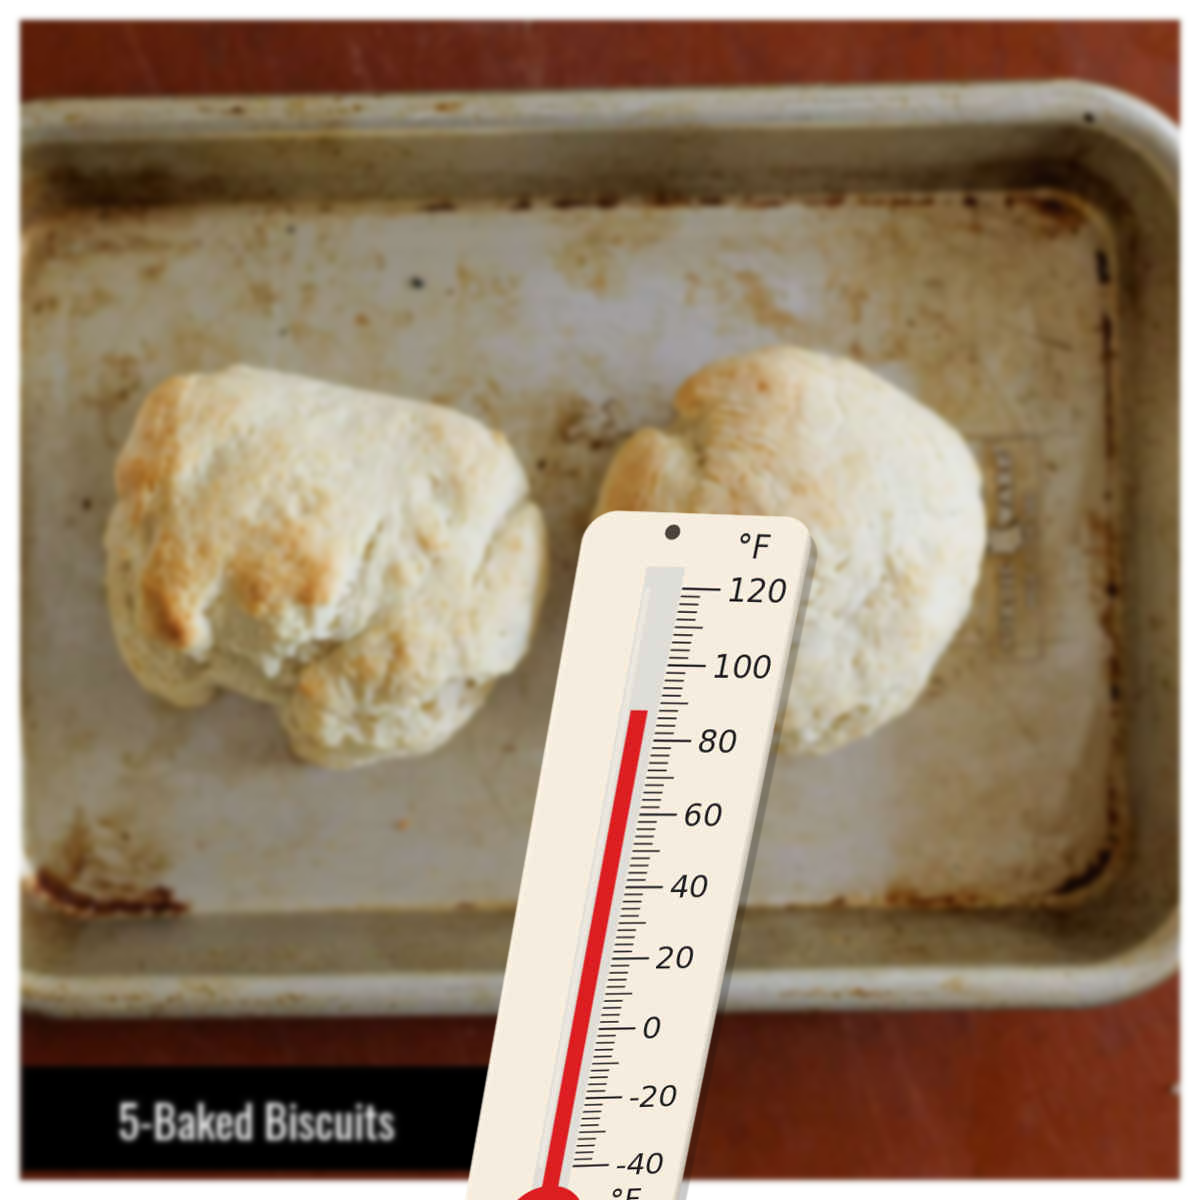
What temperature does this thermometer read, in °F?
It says 88 °F
